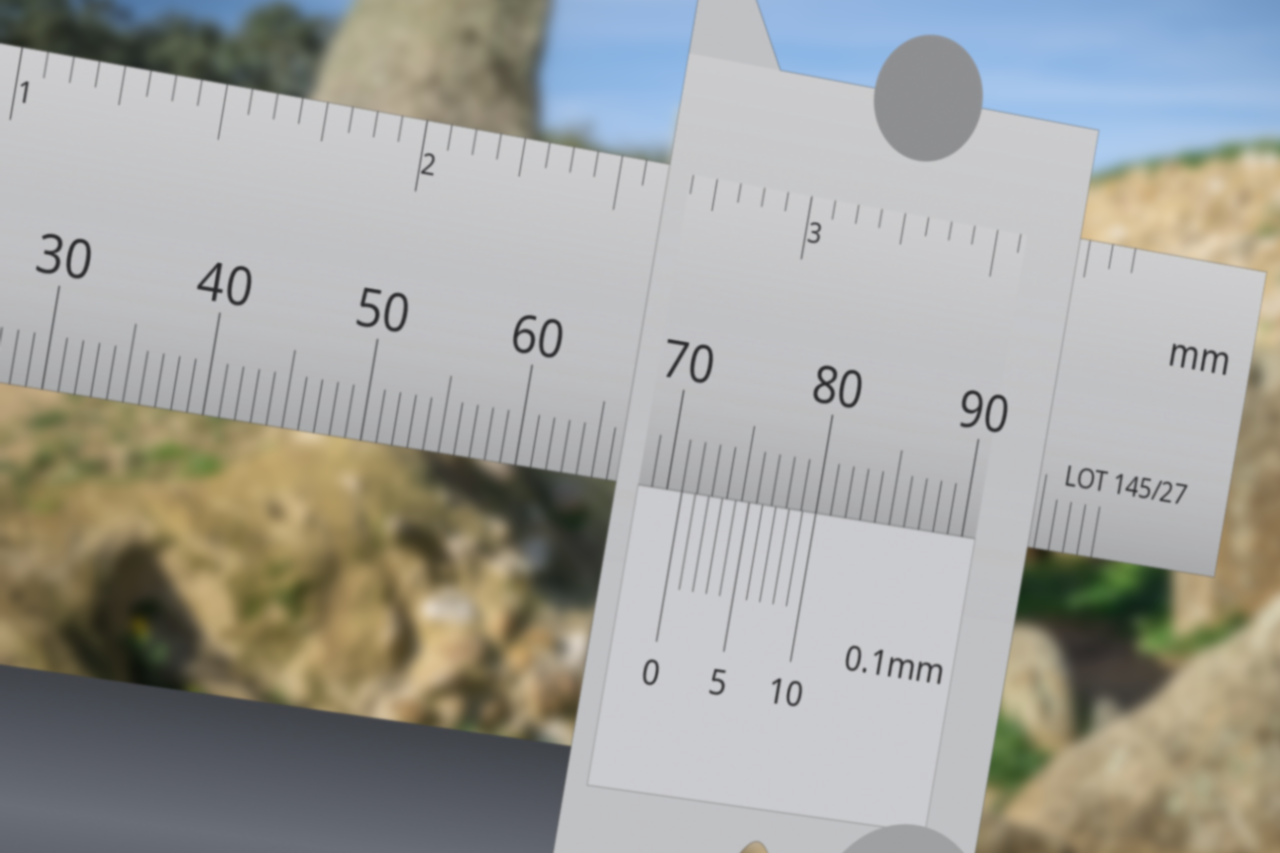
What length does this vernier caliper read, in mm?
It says 71.0 mm
